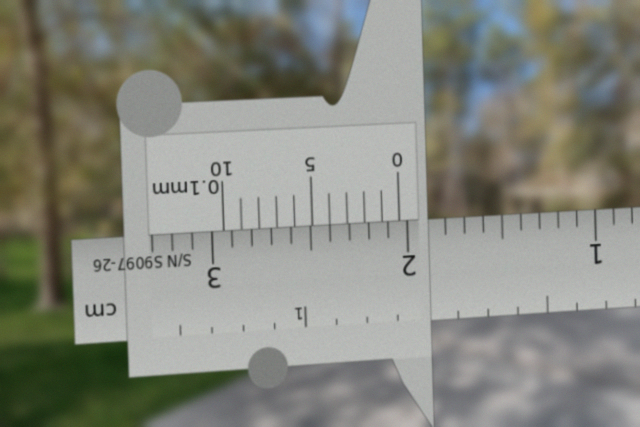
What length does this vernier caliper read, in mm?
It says 20.4 mm
